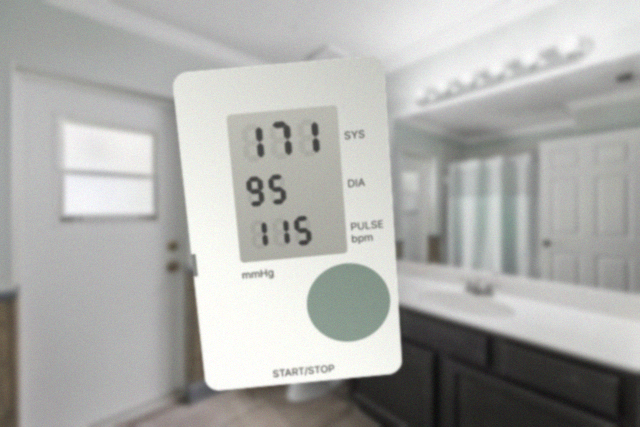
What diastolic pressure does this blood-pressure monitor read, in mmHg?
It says 95 mmHg
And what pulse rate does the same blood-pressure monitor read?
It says 115 bpm
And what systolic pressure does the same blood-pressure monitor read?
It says 171 mmHg
